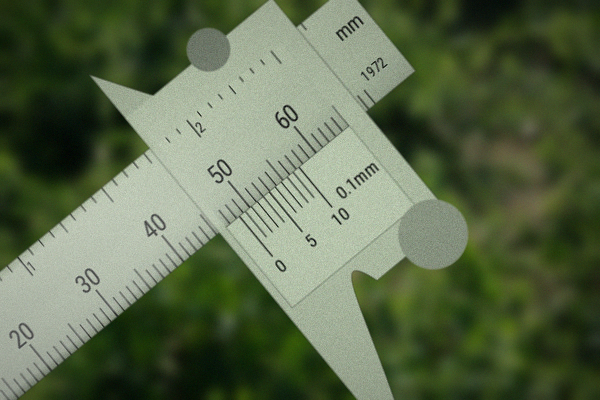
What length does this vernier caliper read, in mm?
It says 48.4 mm
